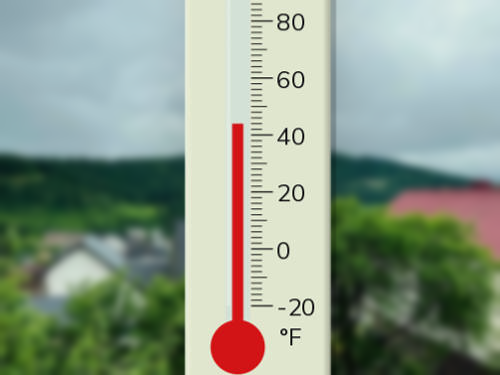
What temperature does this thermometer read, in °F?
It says 44 °F
